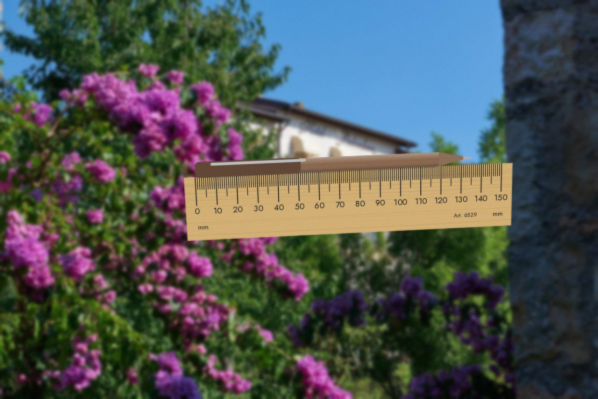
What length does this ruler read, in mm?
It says 135 mm
